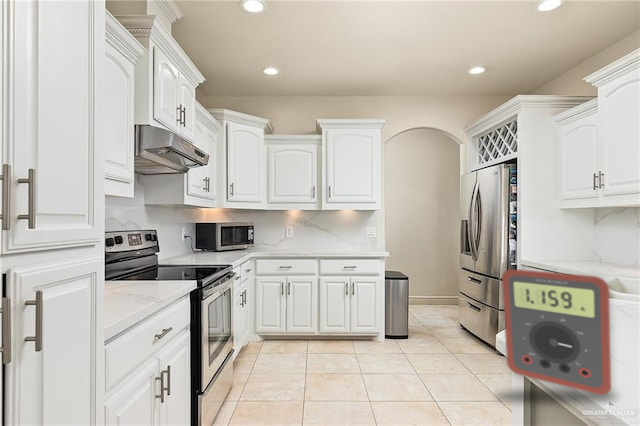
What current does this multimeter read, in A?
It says 1.159 A
